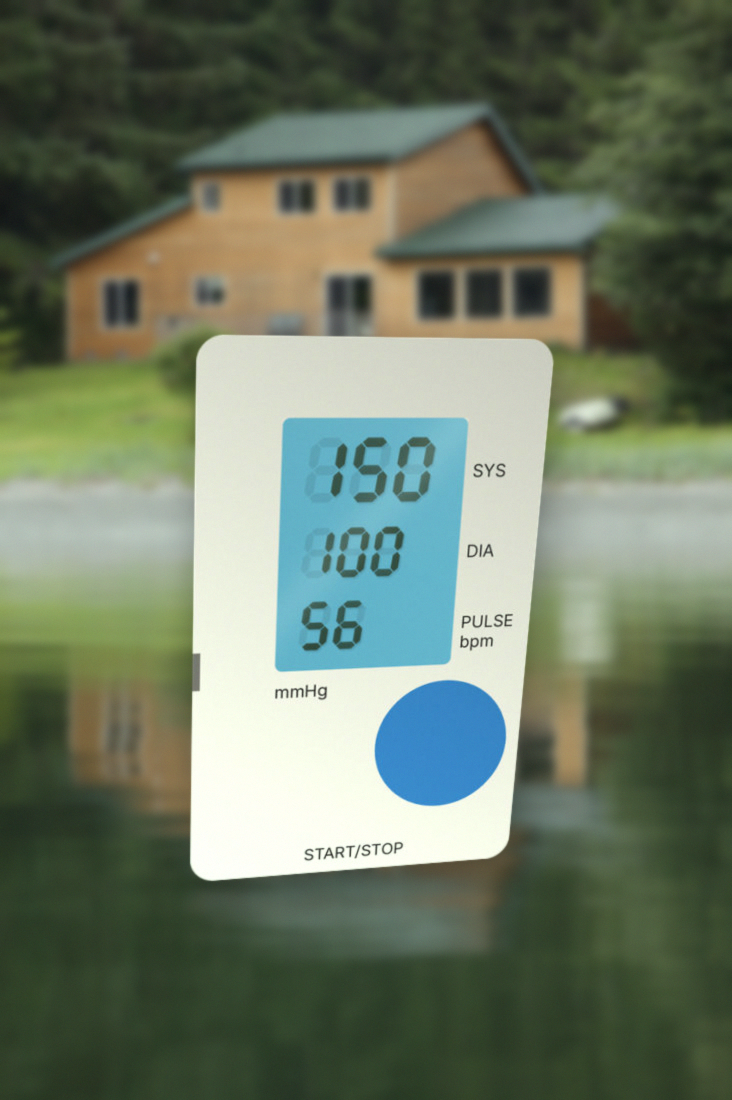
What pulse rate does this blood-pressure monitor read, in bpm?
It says 56 bpm
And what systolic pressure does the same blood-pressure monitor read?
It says 150 mmHg
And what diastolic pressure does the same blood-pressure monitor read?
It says 100 mmHg
